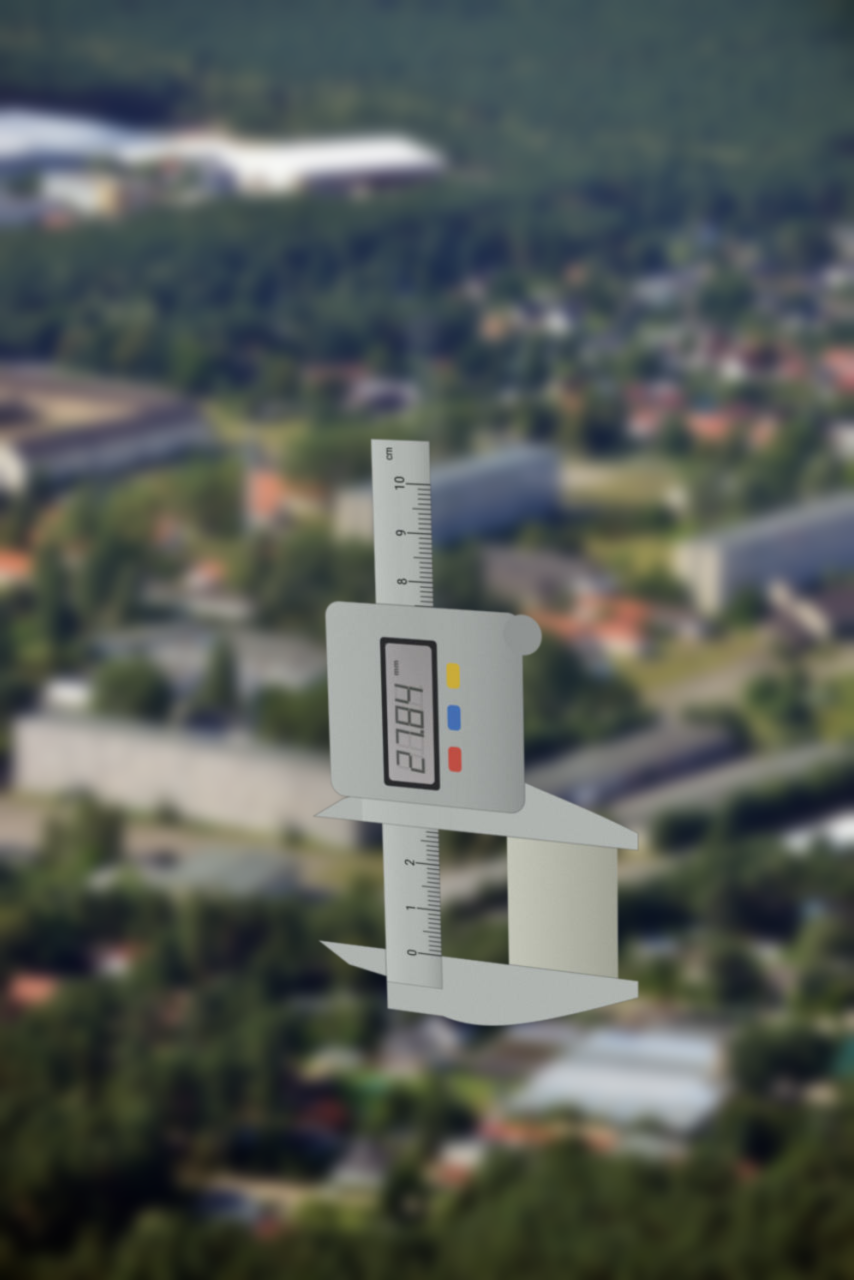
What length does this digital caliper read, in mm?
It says 27.84 mm
